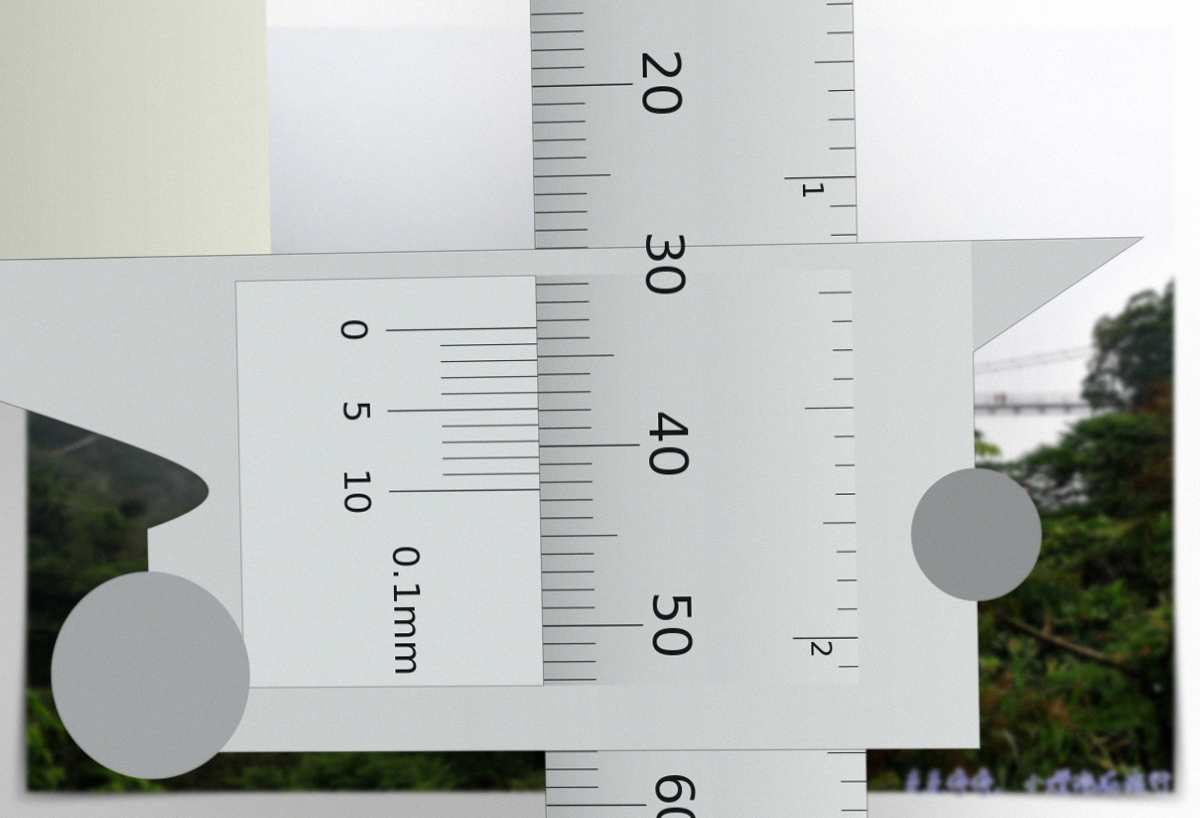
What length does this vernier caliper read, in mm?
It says 33.4 mm
